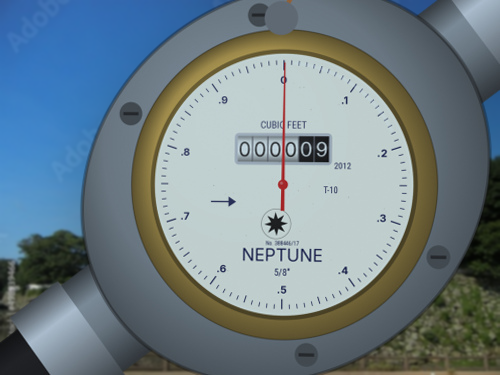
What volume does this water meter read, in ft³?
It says 9.00 ft³
